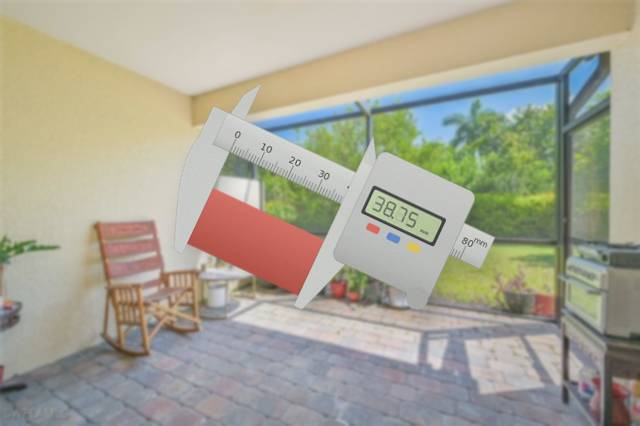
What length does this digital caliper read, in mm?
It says 38.75 mm
